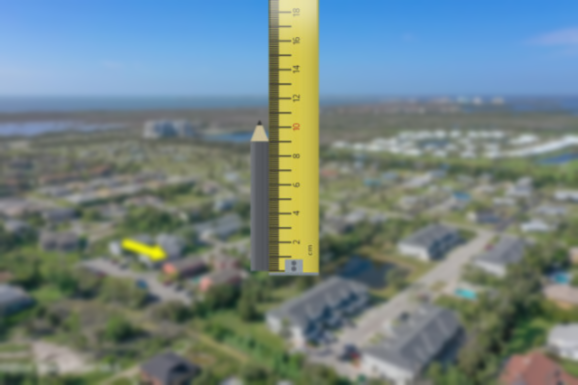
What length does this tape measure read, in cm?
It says 10.5 cm
